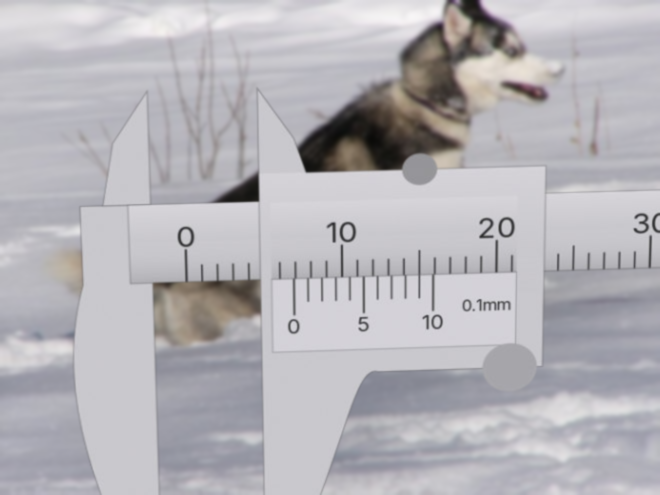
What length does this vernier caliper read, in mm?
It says 6.9 mm
